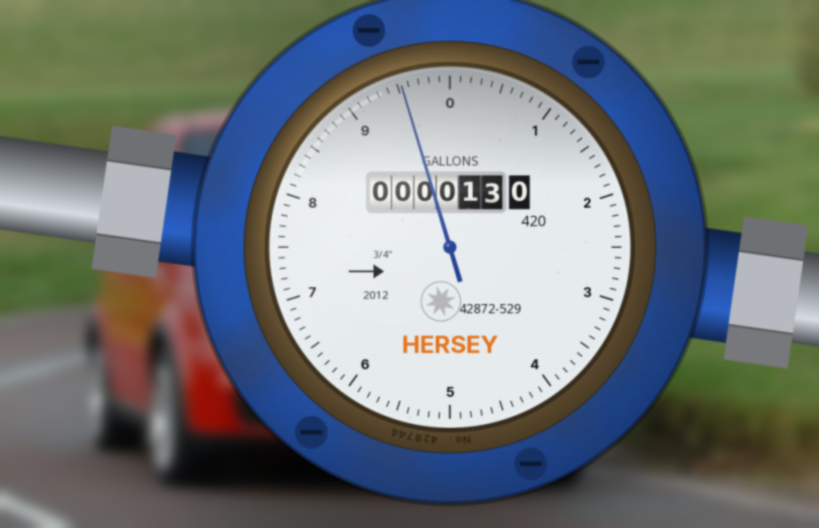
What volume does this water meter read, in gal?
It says 129.5 gal
